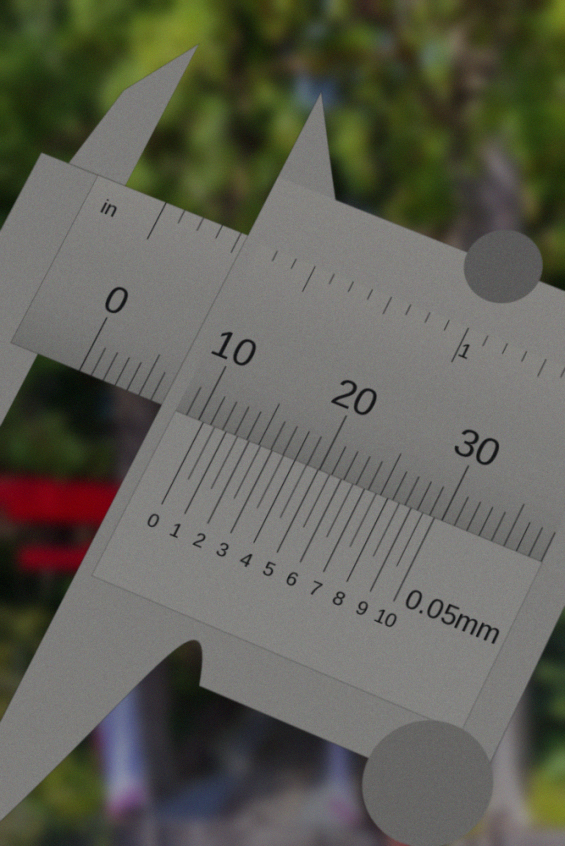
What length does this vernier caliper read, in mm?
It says 10.4 mm
